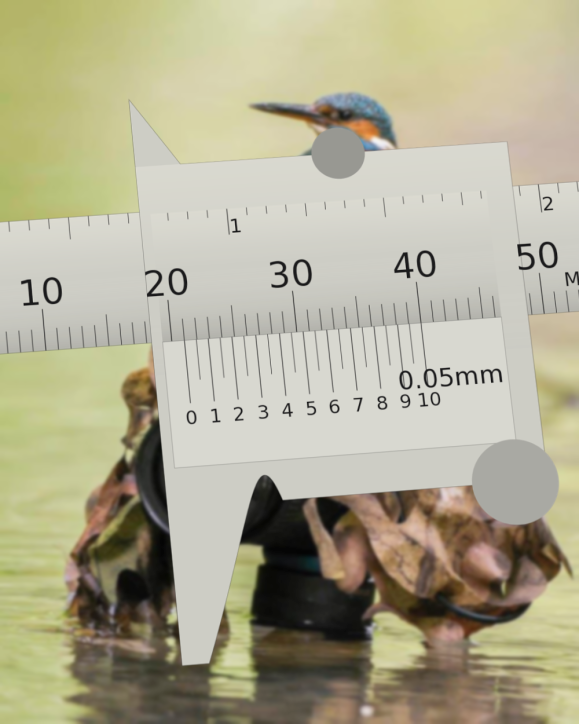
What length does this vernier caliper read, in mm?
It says 21.0 mm
